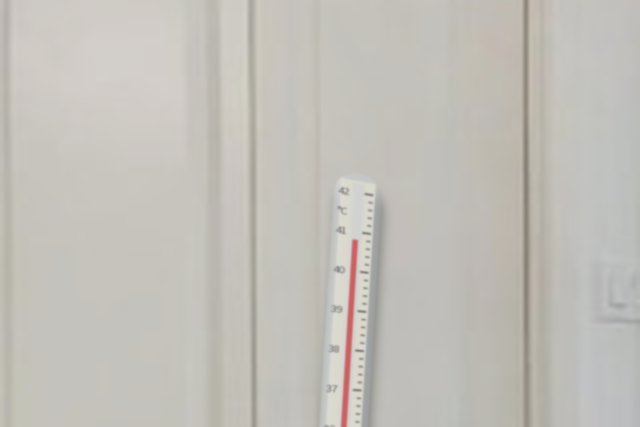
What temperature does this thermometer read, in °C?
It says 40.8 °C
